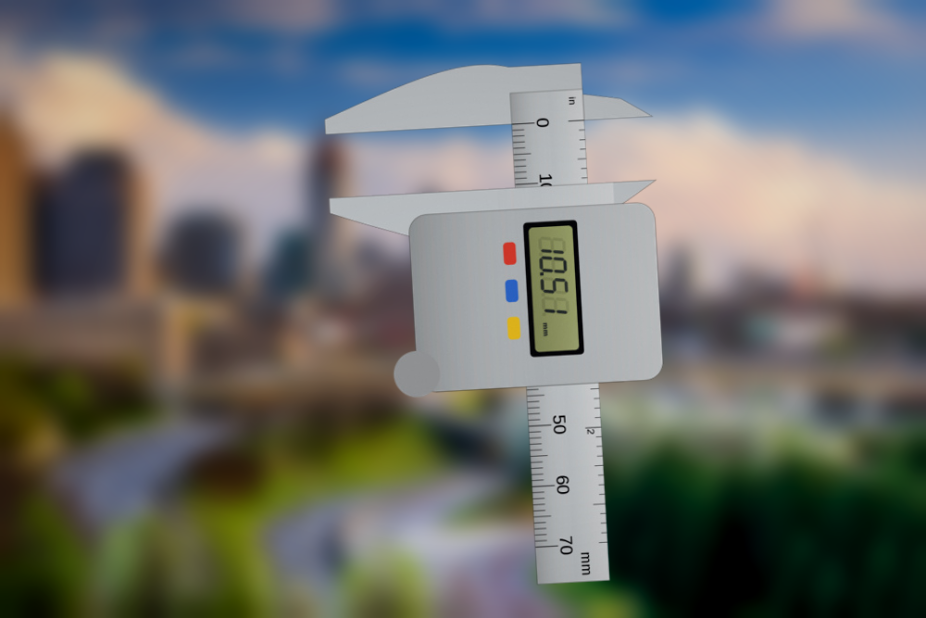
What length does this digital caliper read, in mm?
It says 10.51 mm
